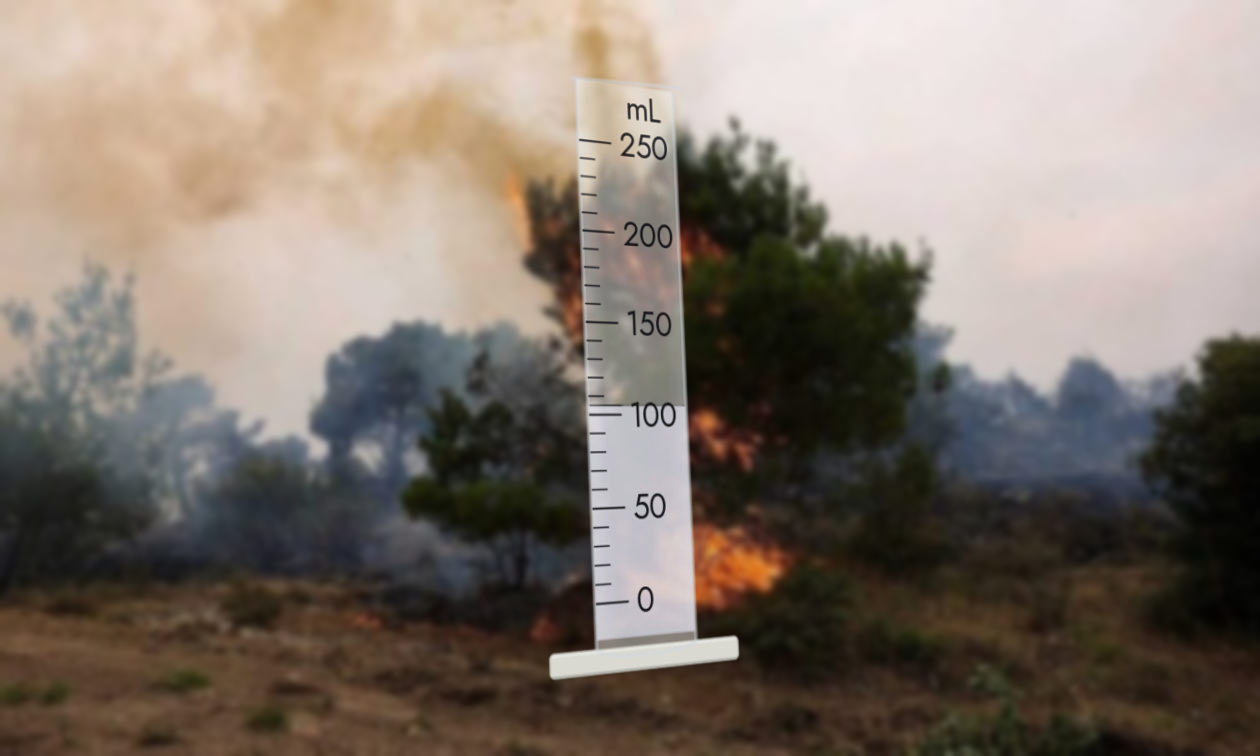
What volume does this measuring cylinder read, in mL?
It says 105 mL
